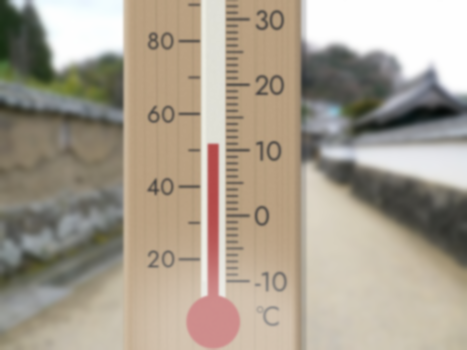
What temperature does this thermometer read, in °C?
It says 11 °C
